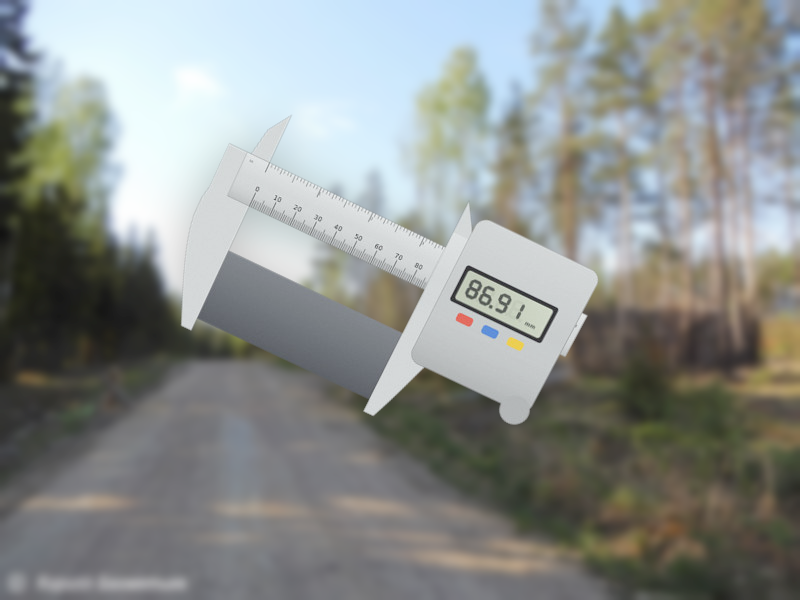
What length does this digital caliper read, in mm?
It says 86.91 mm
